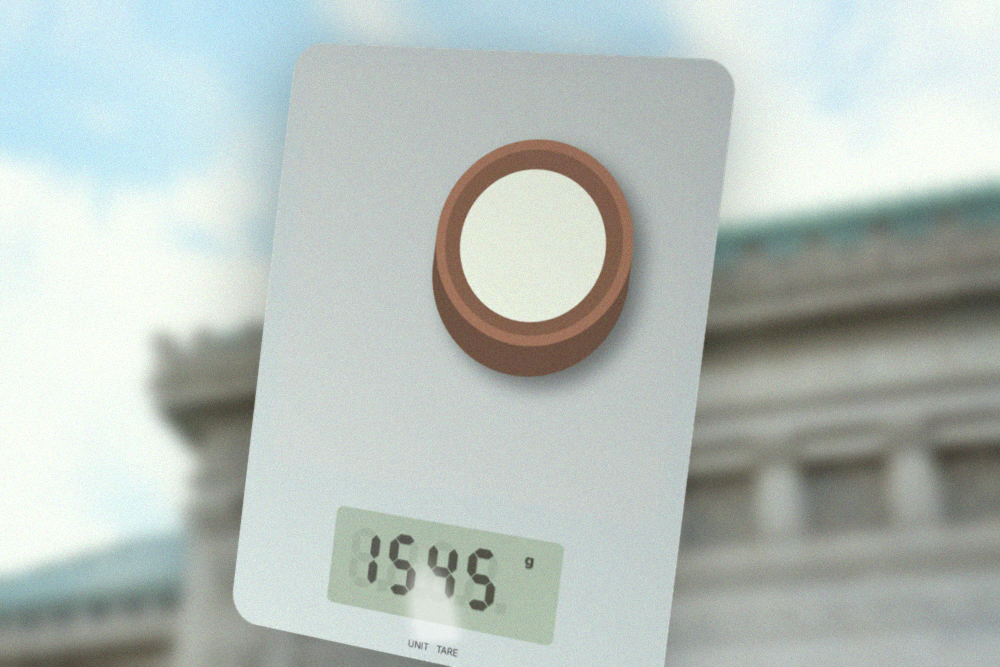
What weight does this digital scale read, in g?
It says 1545 g
